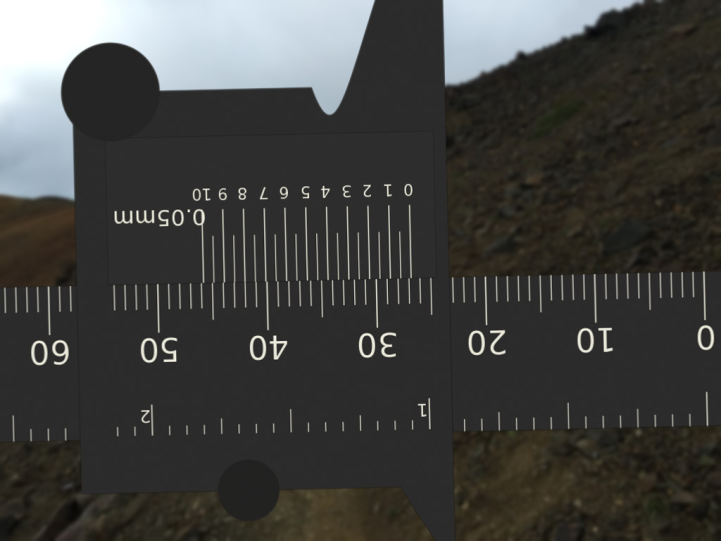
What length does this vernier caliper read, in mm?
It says 26.8 mm
